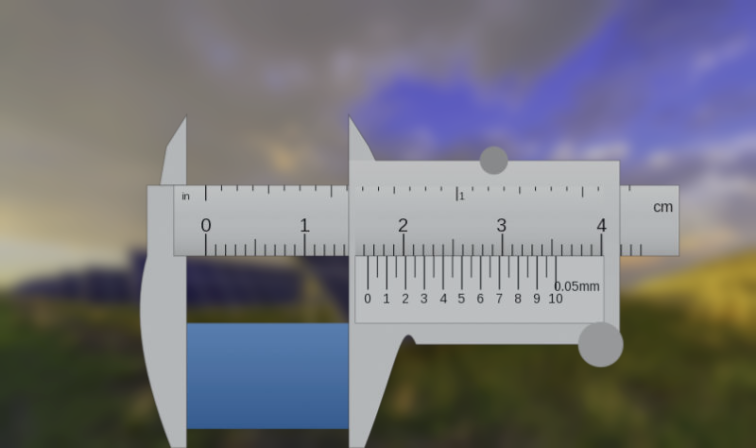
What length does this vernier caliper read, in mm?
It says 16.4 mm
